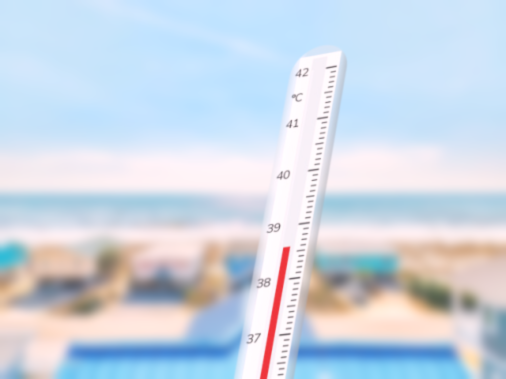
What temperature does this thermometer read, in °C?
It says 38.6 °C
